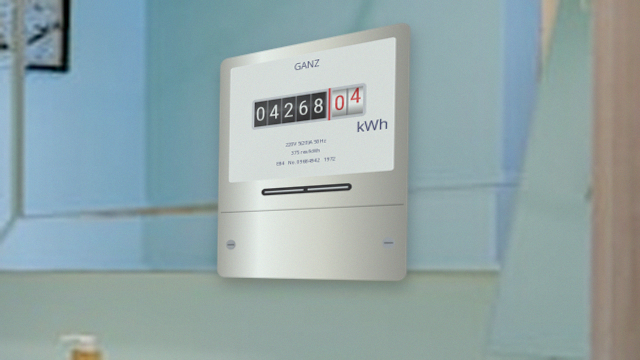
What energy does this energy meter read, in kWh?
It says 4268.04 kWh
